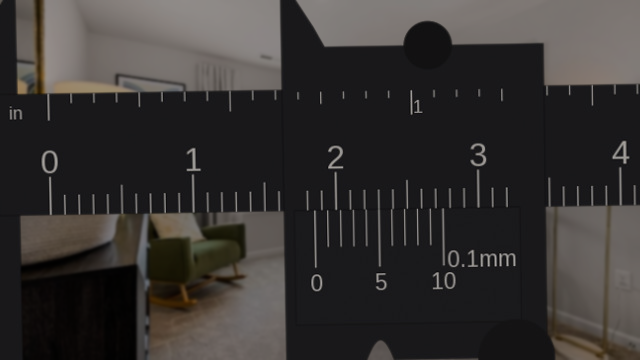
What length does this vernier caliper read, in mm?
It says 18.5 mm
